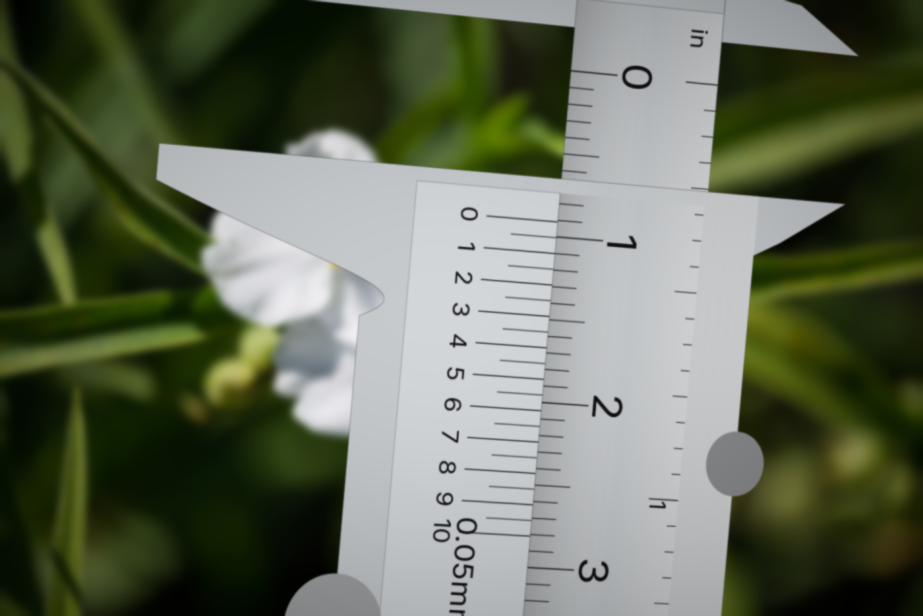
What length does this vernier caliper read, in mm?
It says 9.1 mm
